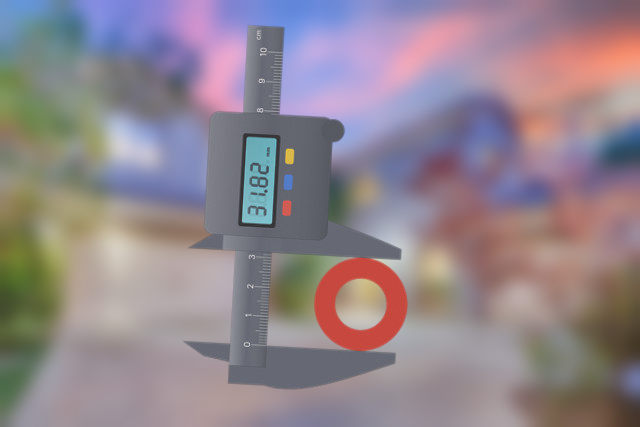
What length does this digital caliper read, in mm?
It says 31.82 mm
